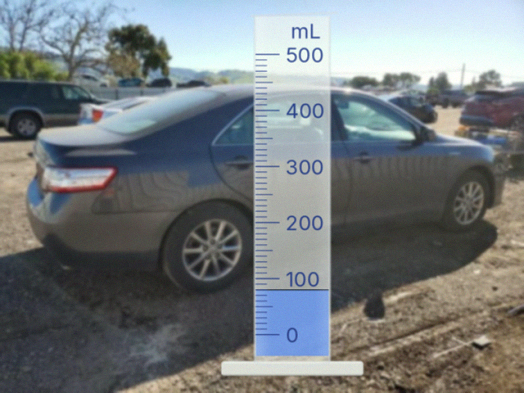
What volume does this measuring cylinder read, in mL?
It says 80 mL
